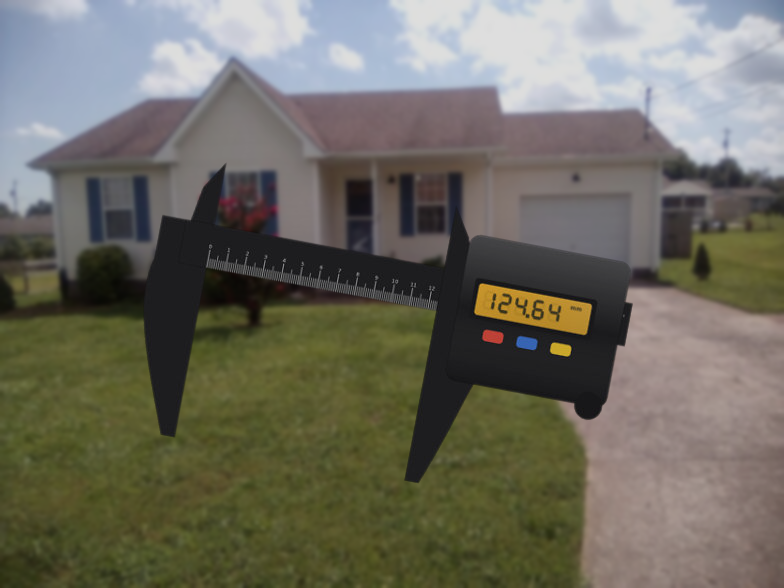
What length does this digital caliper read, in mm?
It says 124.64 mm
